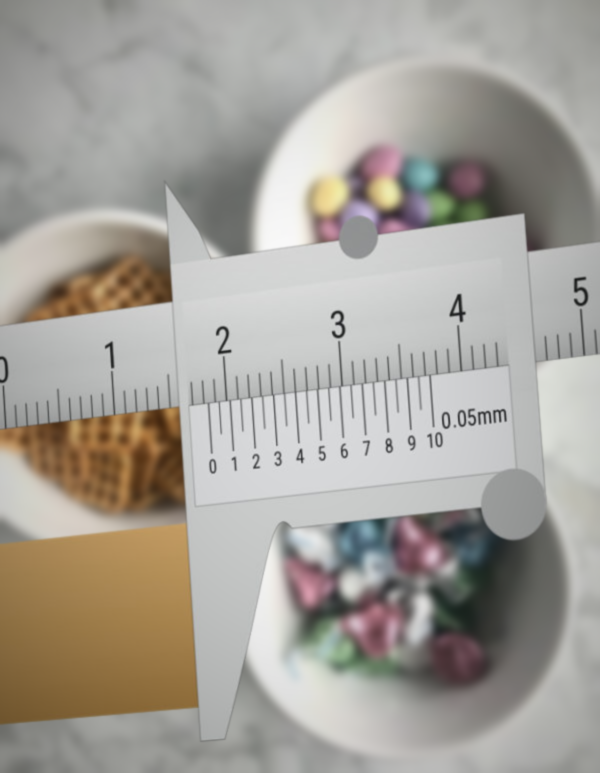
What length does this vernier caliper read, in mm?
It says 18.4 mm
